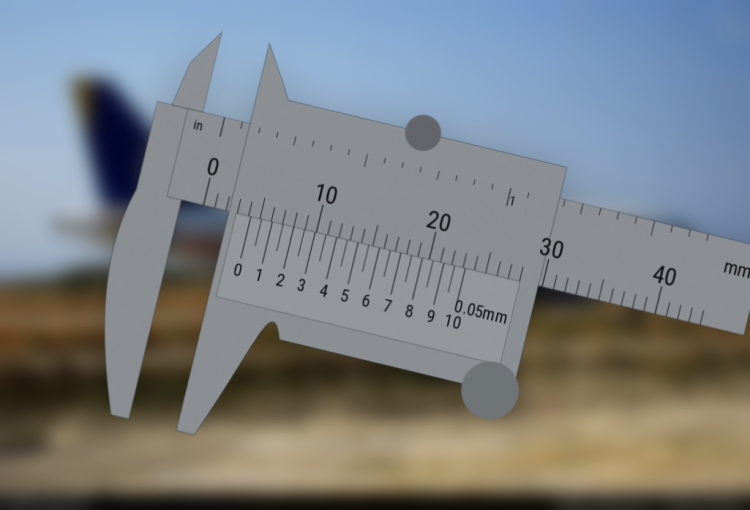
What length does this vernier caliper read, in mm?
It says 4.2 mm
